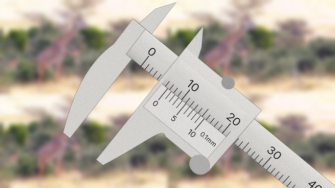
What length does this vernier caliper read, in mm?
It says 6.6 mm
